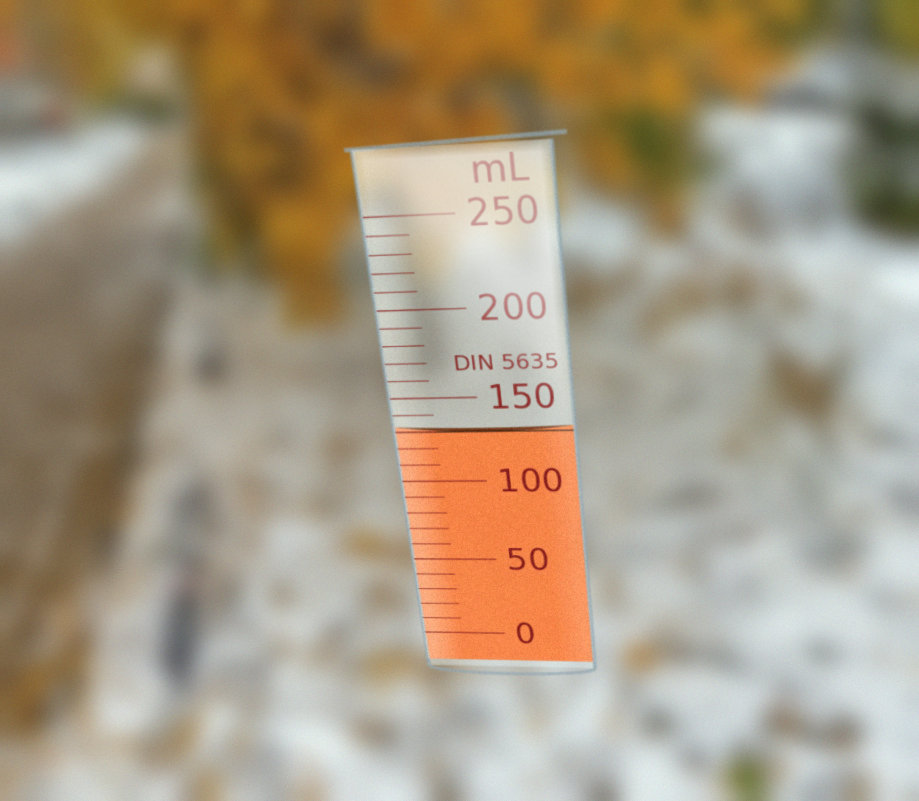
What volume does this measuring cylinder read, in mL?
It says 130 mL
